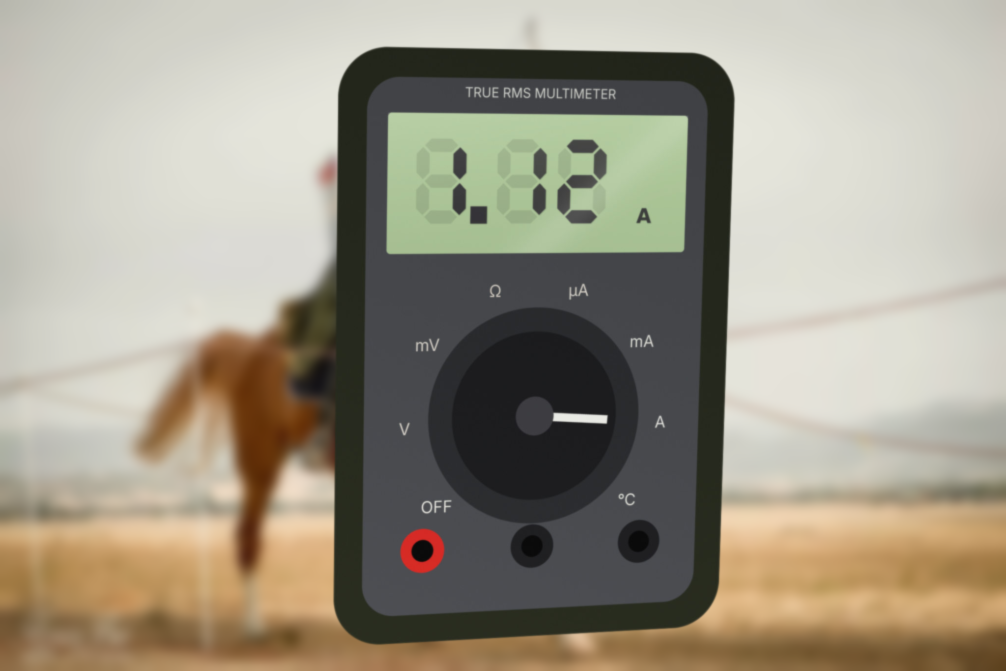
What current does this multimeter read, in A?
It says 1.12 A
